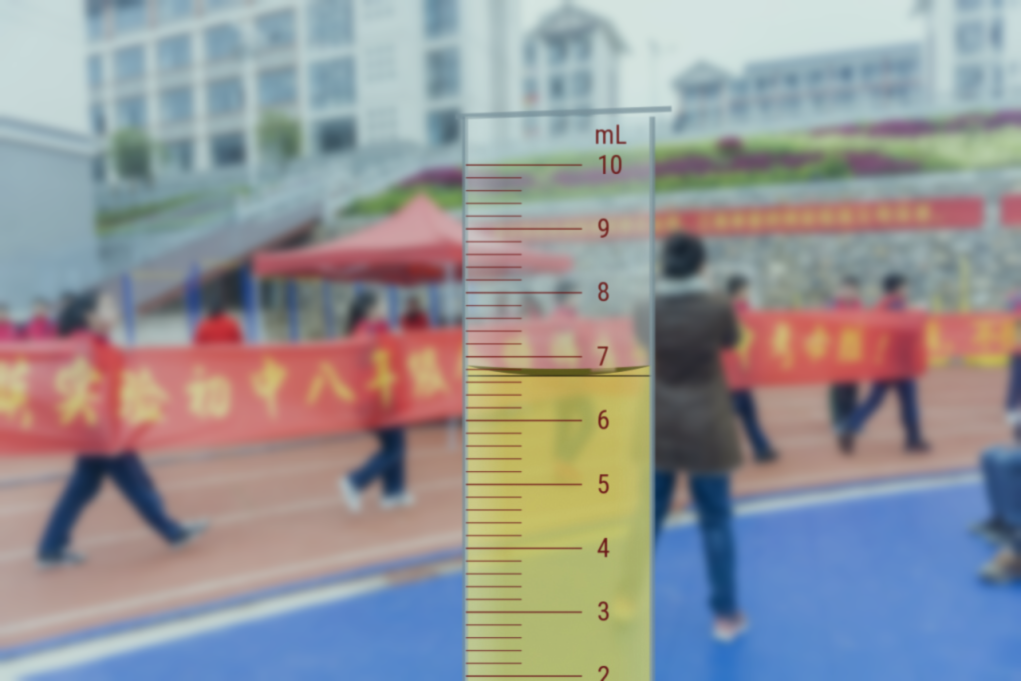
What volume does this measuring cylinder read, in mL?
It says 6.7 mL
